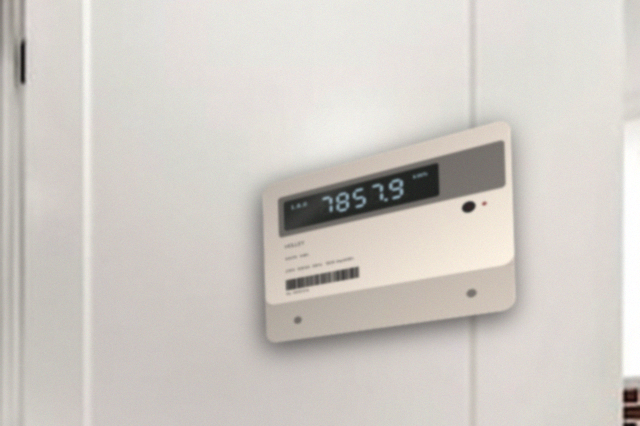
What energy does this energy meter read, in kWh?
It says 7857.9 kWh
